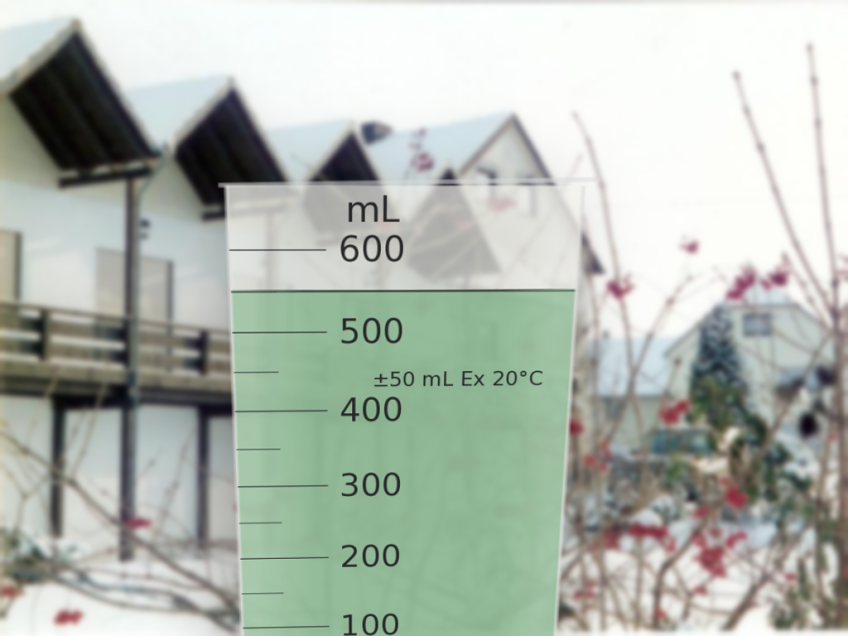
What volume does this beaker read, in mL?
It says 550 mL
